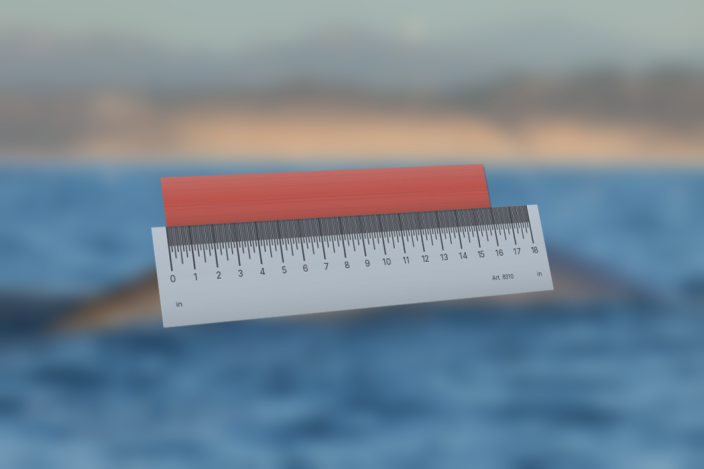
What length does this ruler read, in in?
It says 16 in
